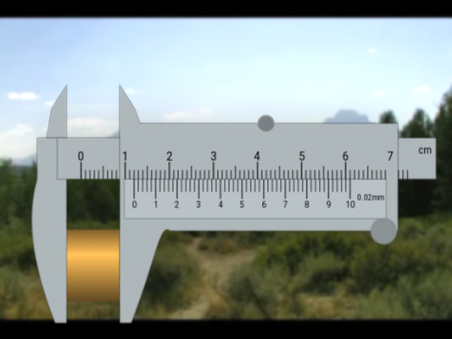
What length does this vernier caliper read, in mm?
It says 12.0 mm
